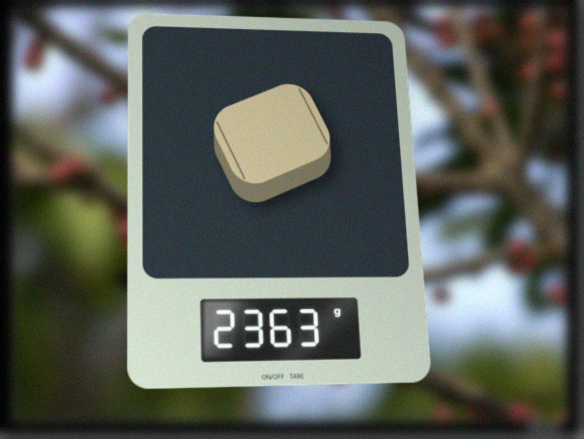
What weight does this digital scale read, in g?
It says 2363 g
